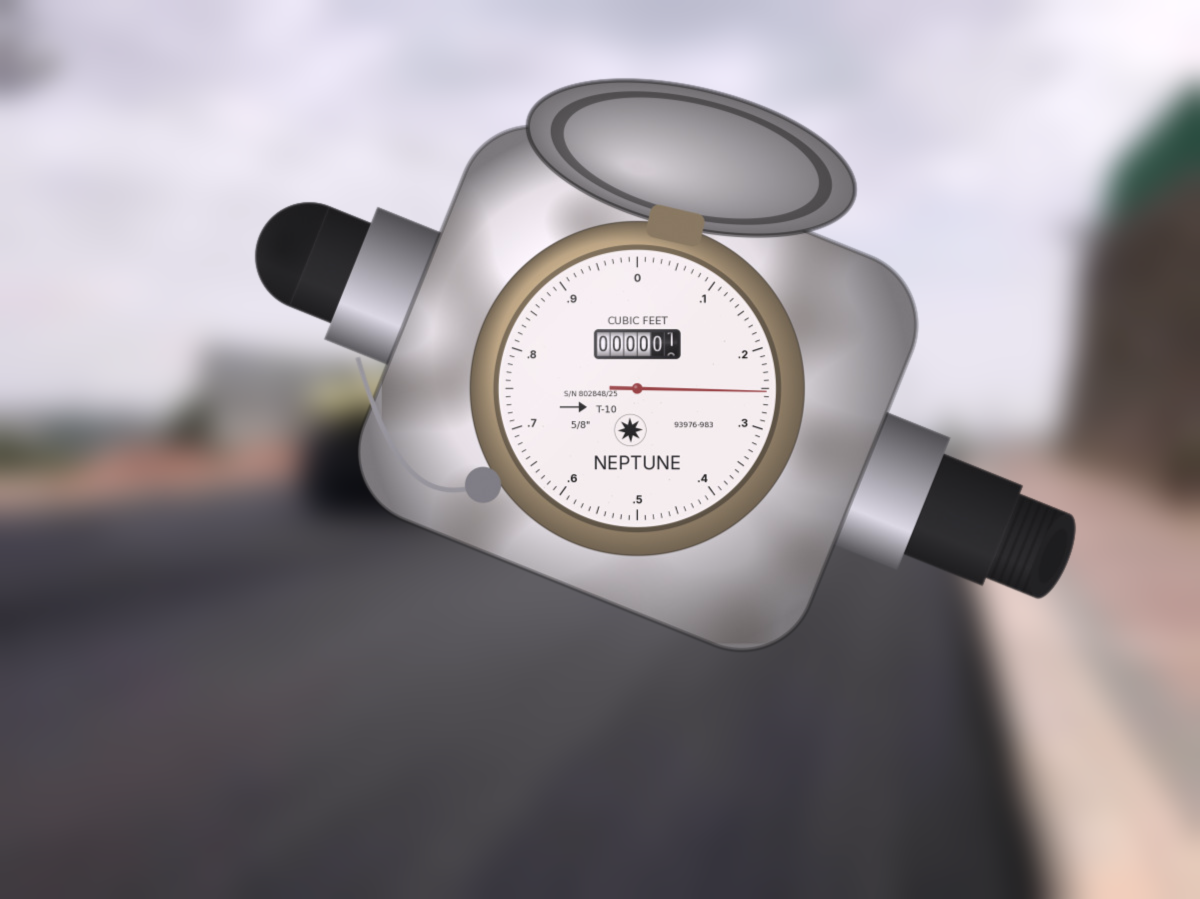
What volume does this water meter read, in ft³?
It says 1.25 ft³
